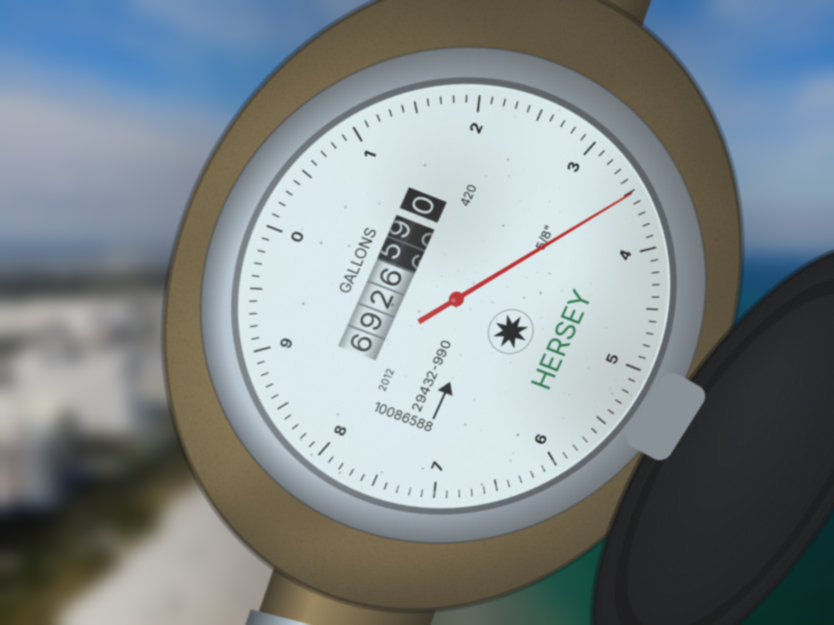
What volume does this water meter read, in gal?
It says 6926593.5 gal
